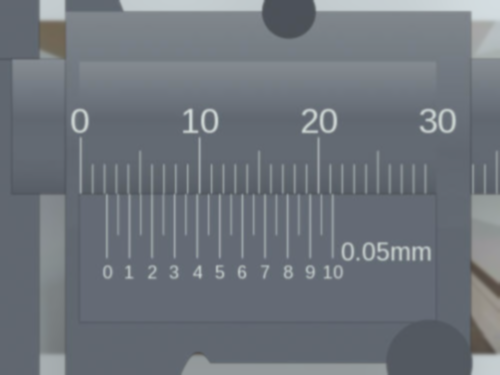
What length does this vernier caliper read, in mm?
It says 2.2 mm
